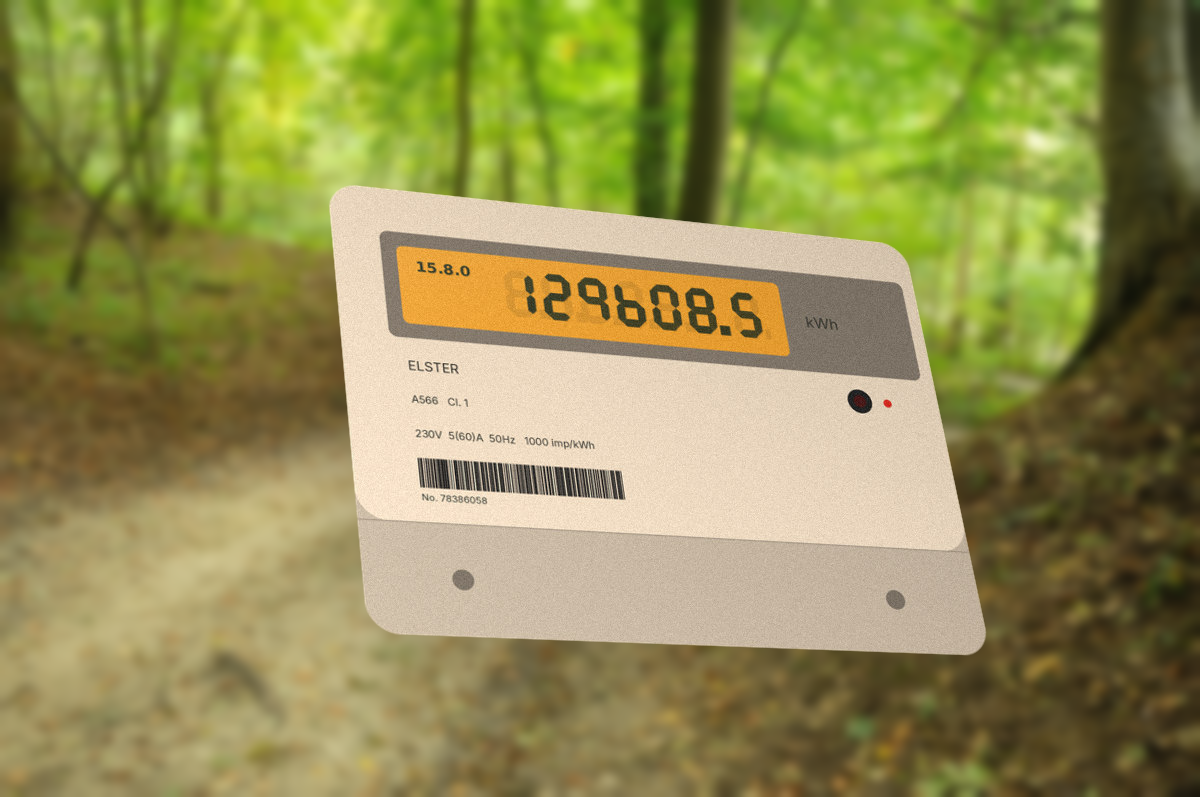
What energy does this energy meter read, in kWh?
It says 129608.5 kWh
